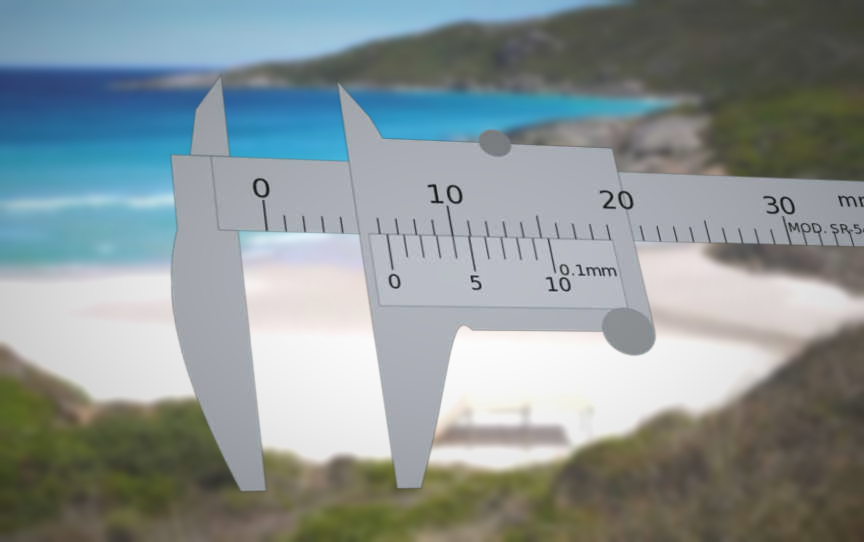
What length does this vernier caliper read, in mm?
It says 6.4 mm
